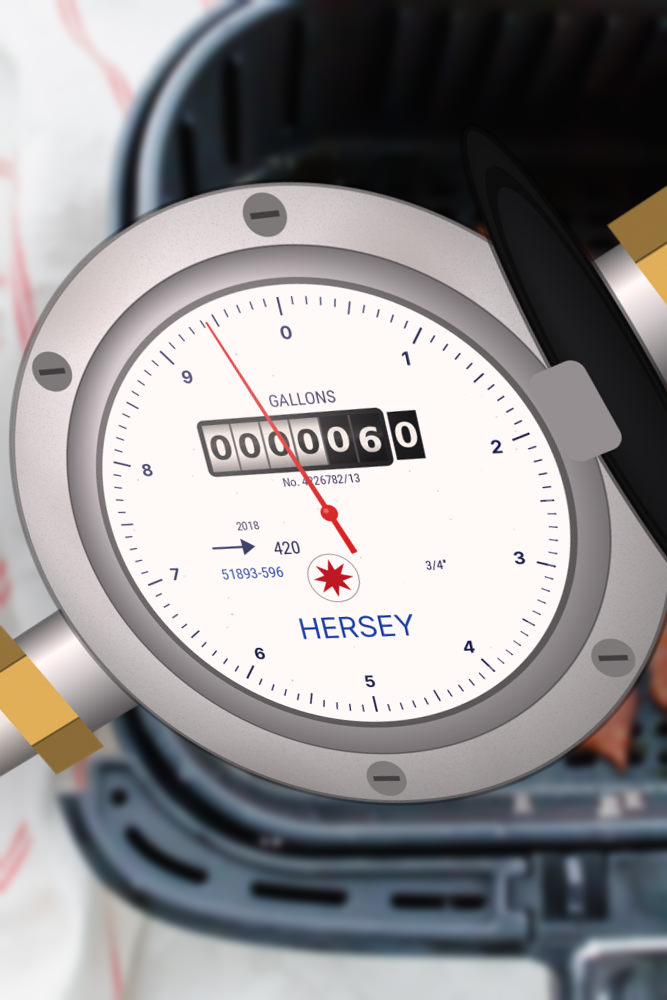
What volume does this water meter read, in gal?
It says 59.4 gal
